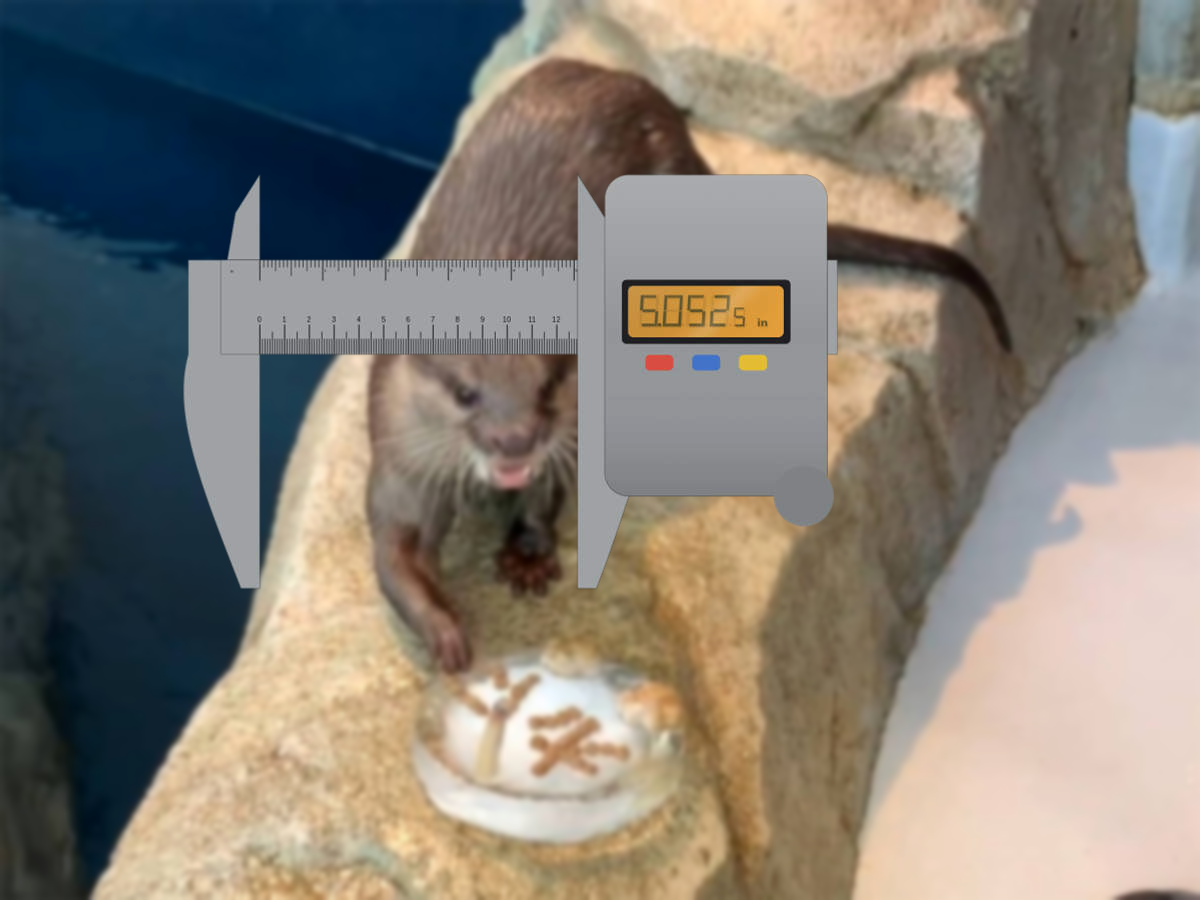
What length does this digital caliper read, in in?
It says 5.0525 in
